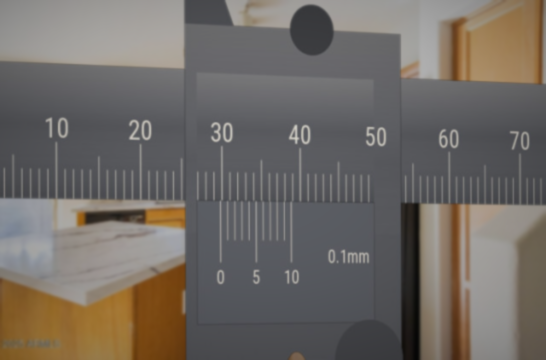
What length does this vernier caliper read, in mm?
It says 29.8 mm
